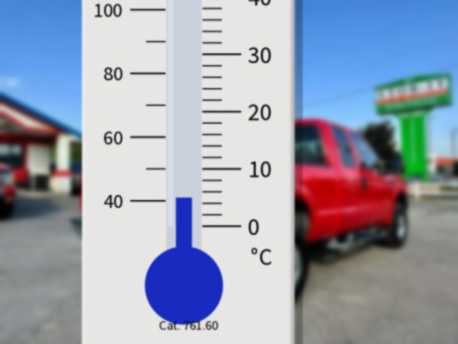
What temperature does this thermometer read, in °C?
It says 5 °C
